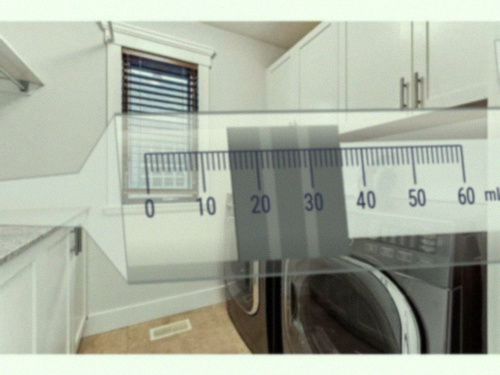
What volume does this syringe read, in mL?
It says 15 mL
